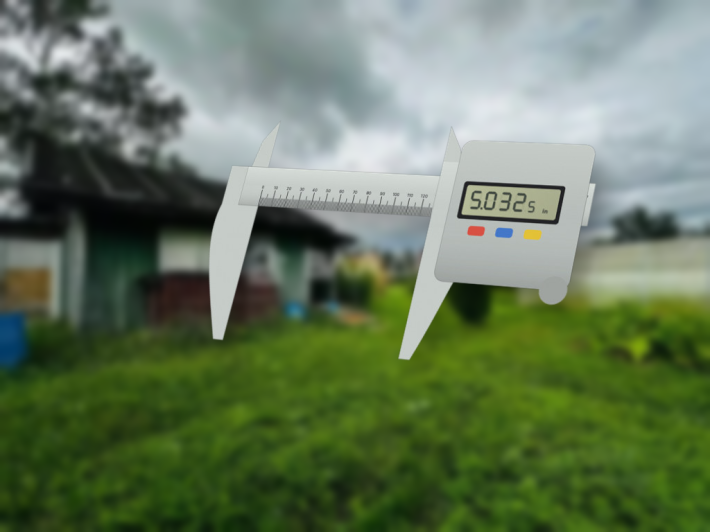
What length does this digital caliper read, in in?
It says 5.0325 in
